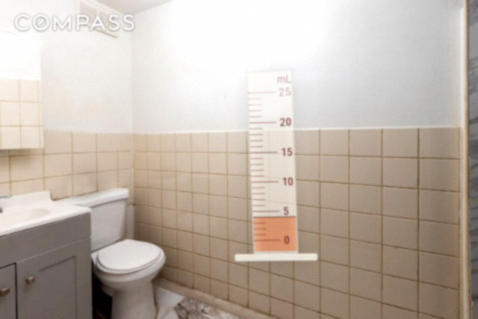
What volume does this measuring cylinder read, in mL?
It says 4 mL
